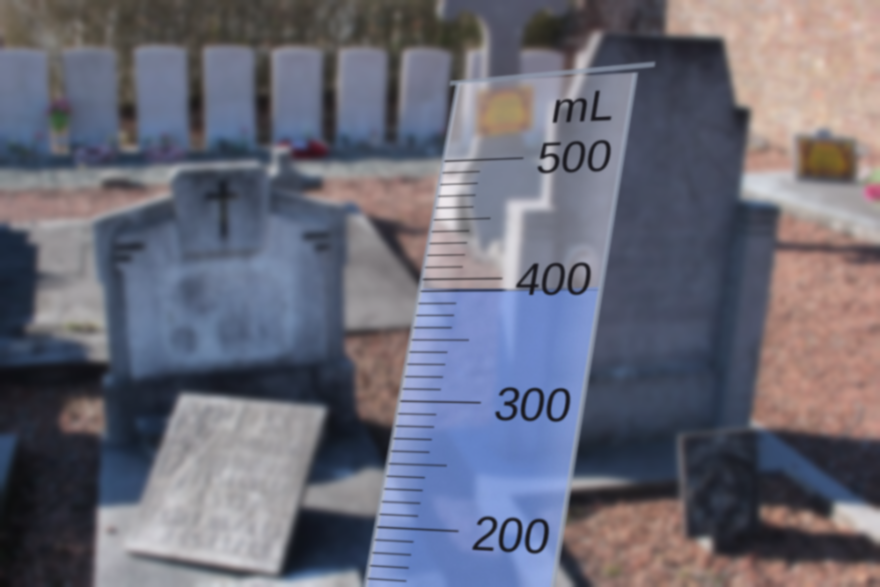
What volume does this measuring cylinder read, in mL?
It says 390 mL
